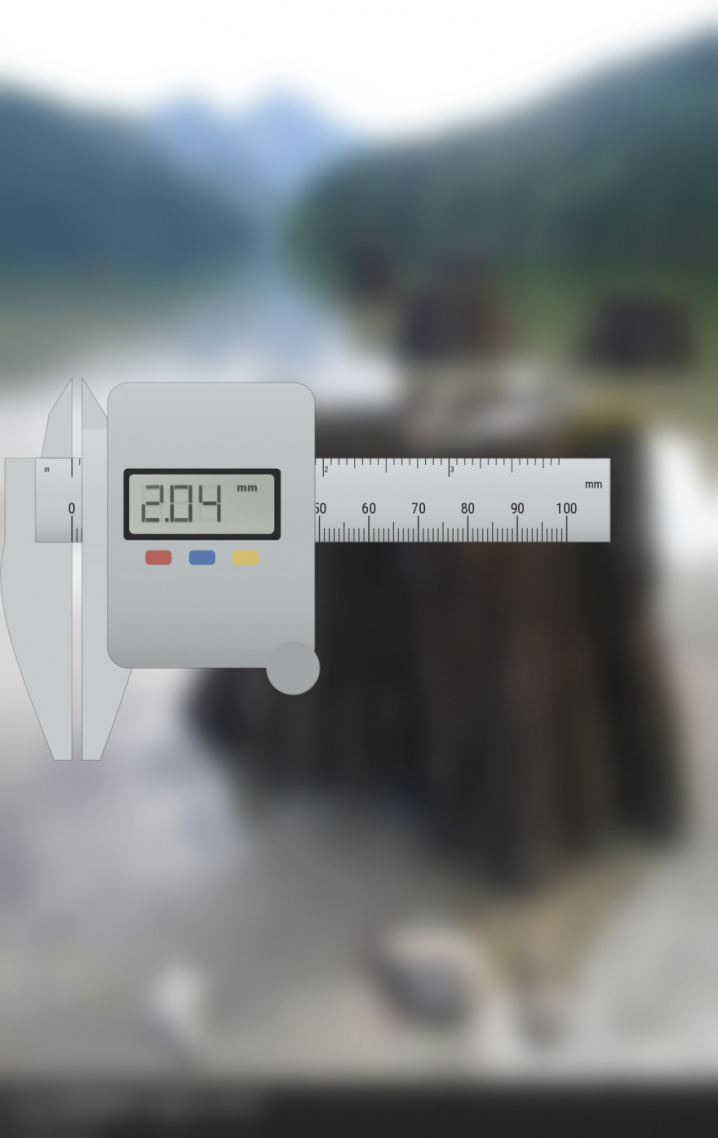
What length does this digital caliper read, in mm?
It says 2.04 mm
